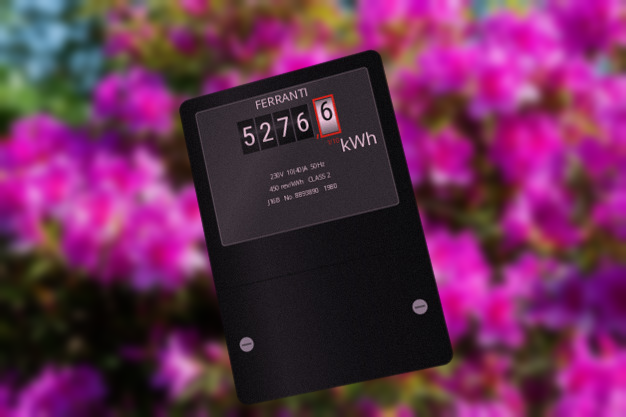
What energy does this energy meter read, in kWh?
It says 5276.6 kWh
